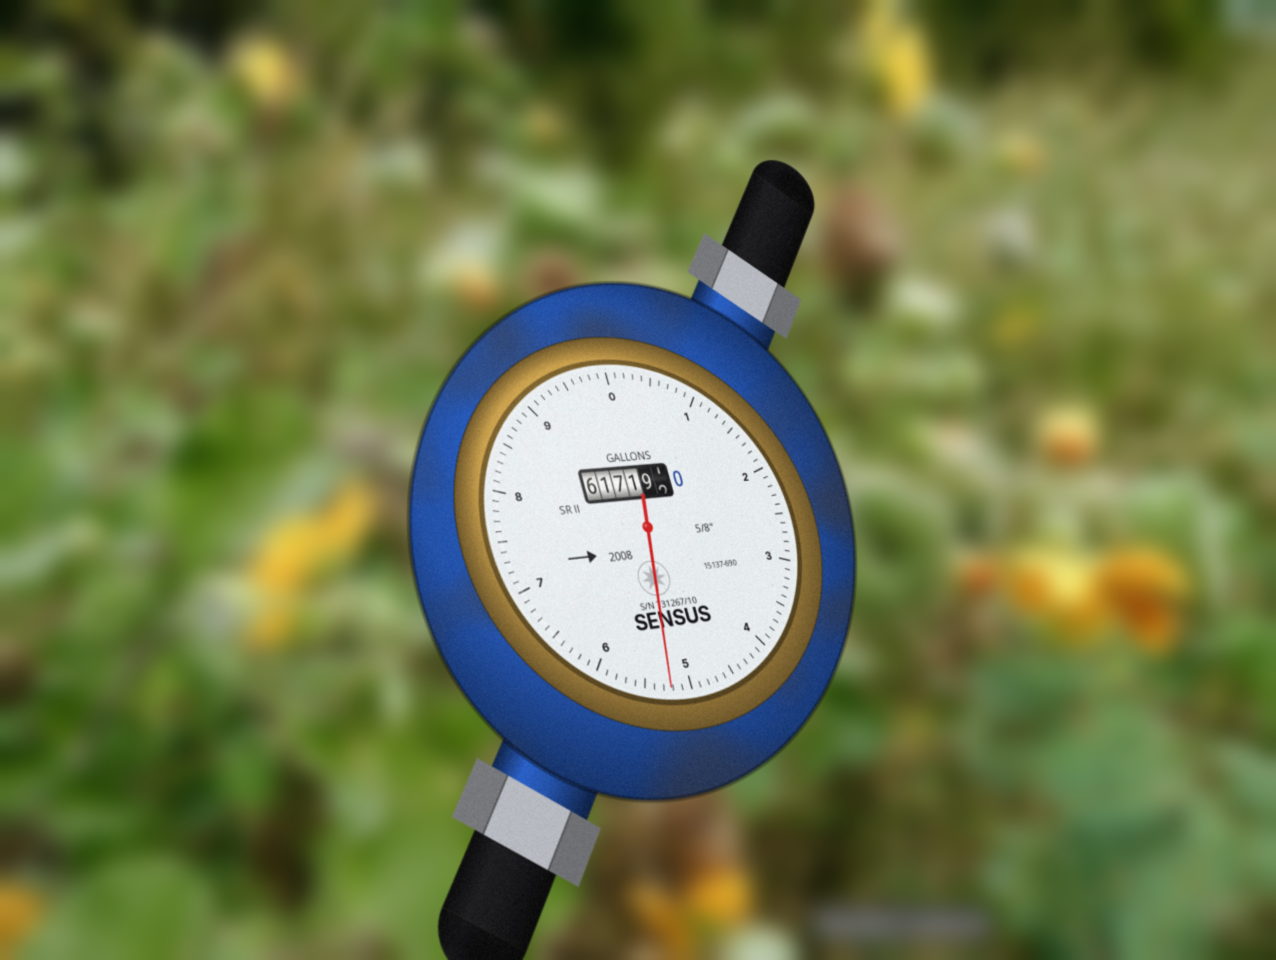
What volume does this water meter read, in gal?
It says 6171915.2 gal
